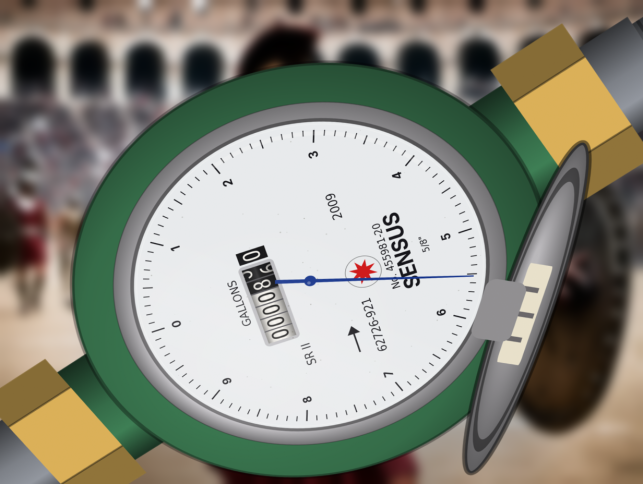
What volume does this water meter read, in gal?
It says 855.5 gal
